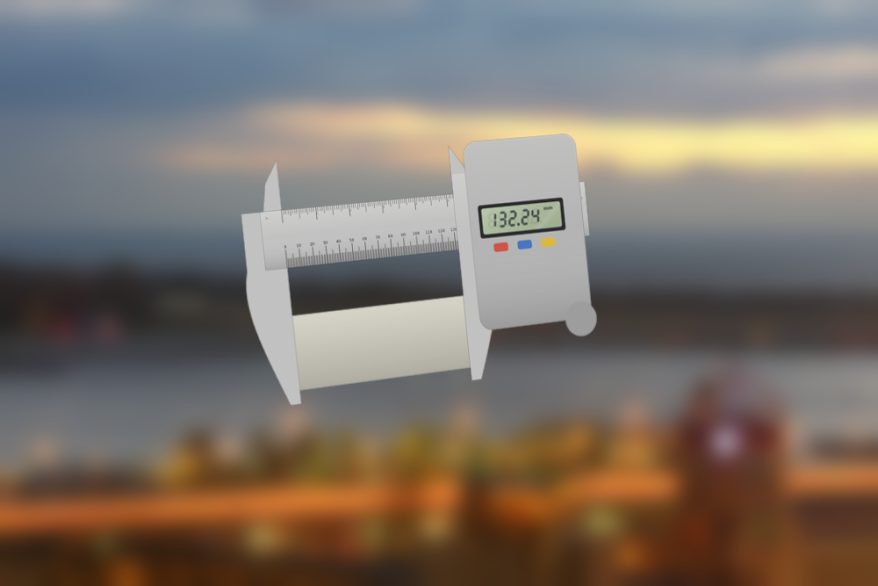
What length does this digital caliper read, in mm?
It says 132.24 mm
